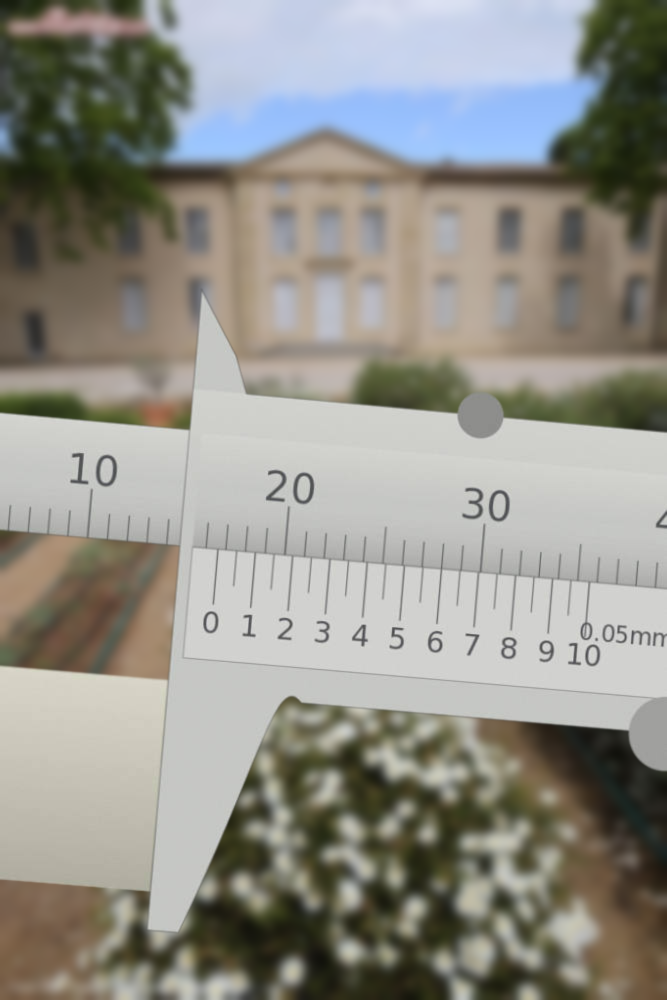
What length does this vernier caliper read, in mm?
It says 16.6 mm
